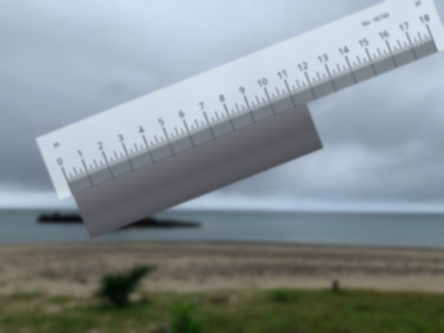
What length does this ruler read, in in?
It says 11.5 in
